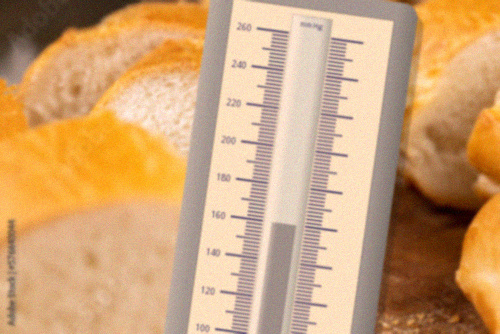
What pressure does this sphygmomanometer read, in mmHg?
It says 160 mmHg
